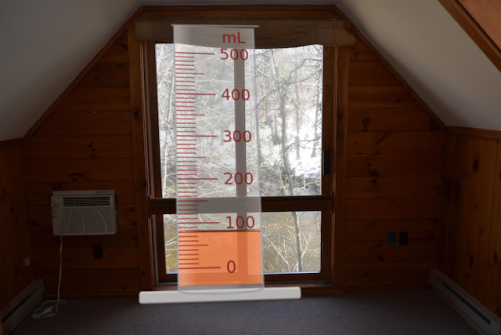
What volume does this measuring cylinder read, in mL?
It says 80 mL
